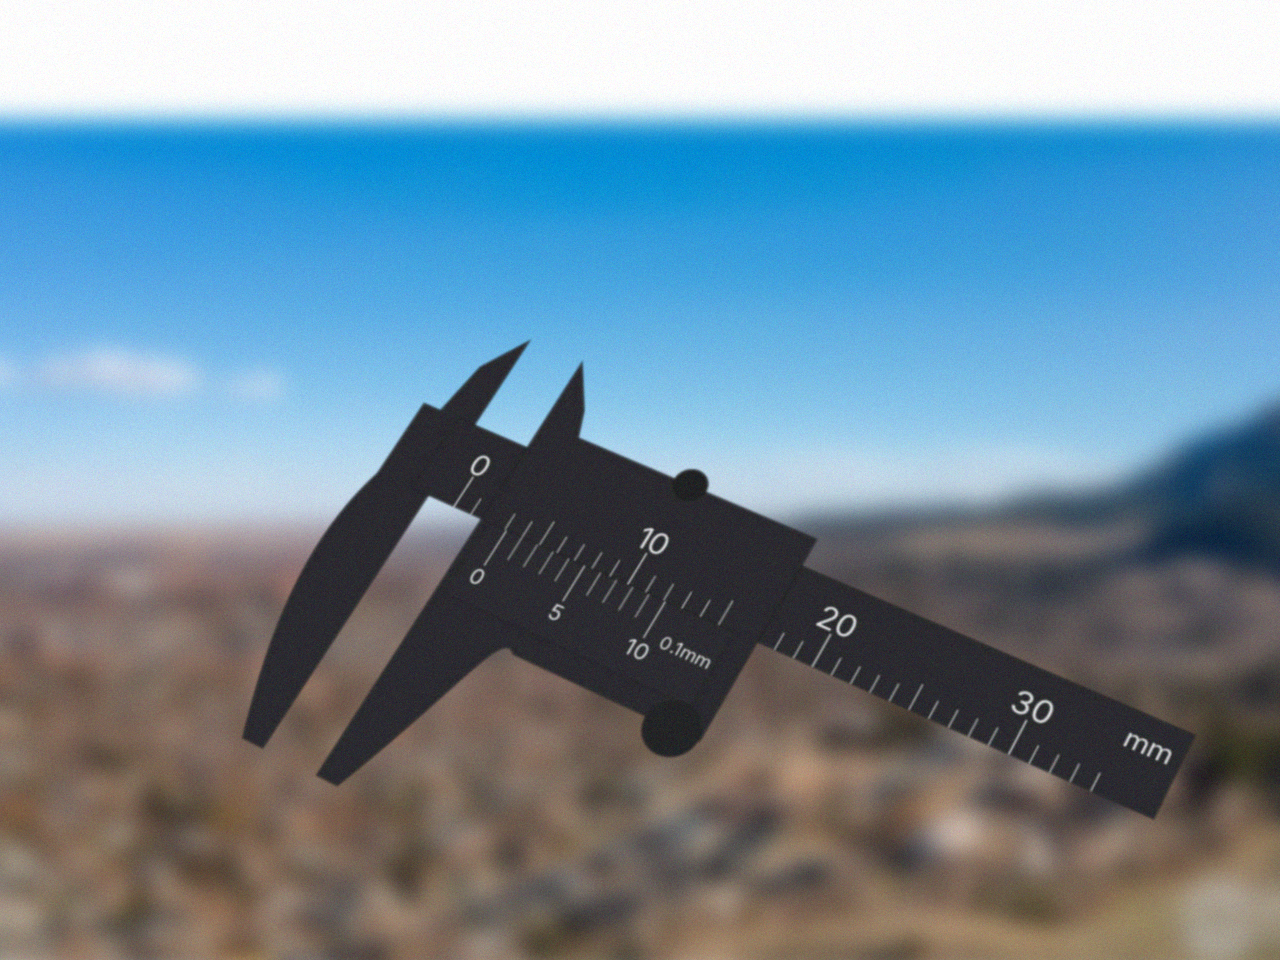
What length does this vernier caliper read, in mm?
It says 3.1 mm
